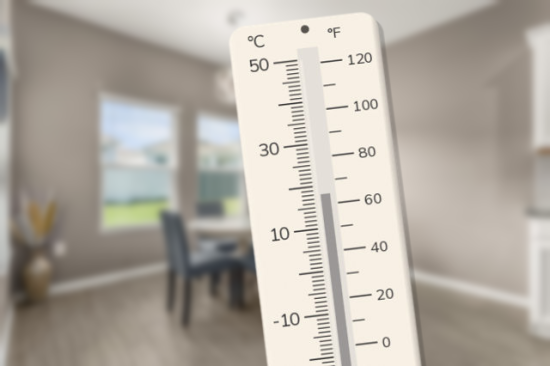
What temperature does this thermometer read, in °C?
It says 18 °C
